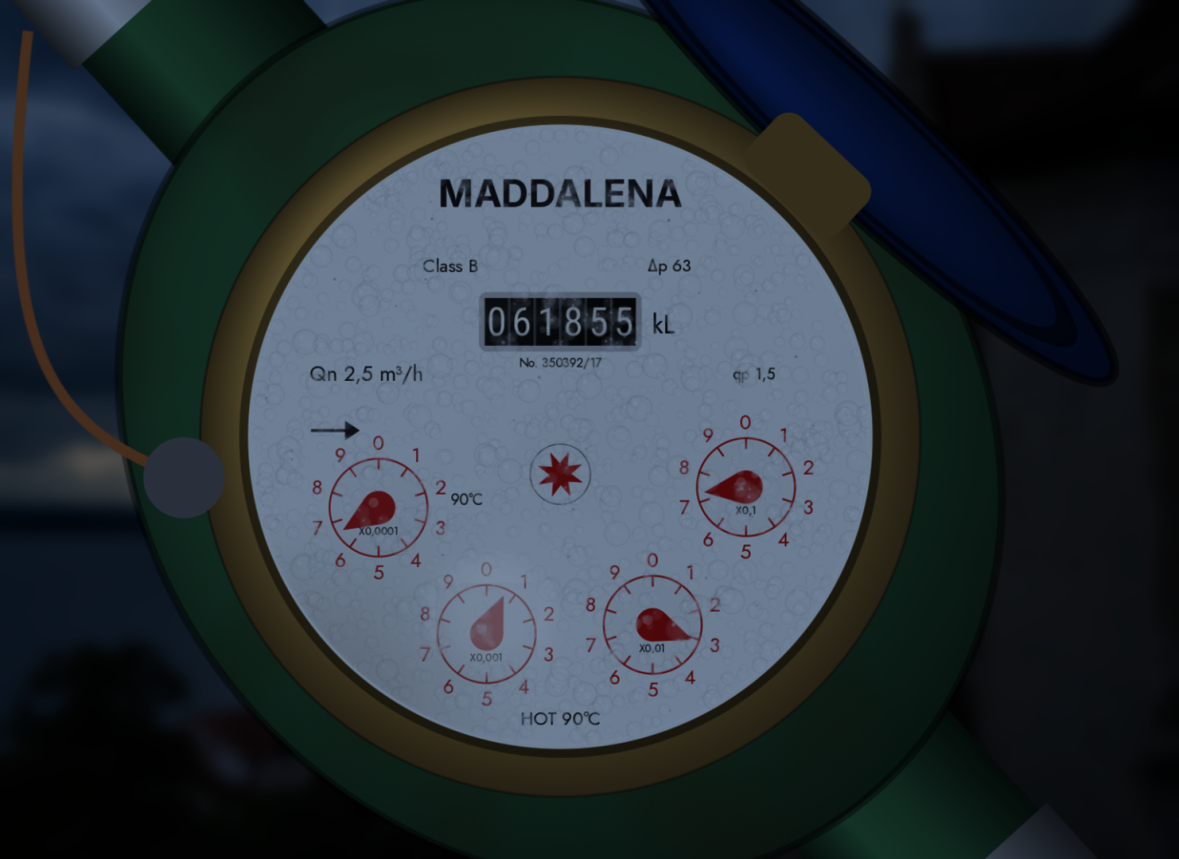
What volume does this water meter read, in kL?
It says 61855.7306 kL
